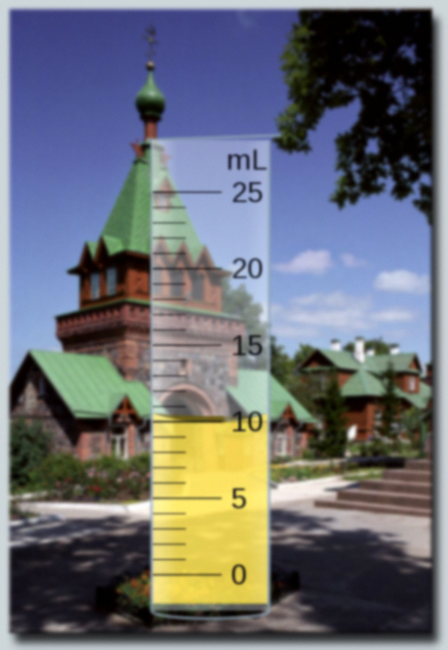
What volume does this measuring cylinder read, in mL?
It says 10 mL
